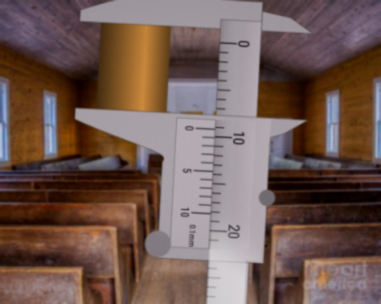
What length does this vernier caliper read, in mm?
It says 9.2 mm
